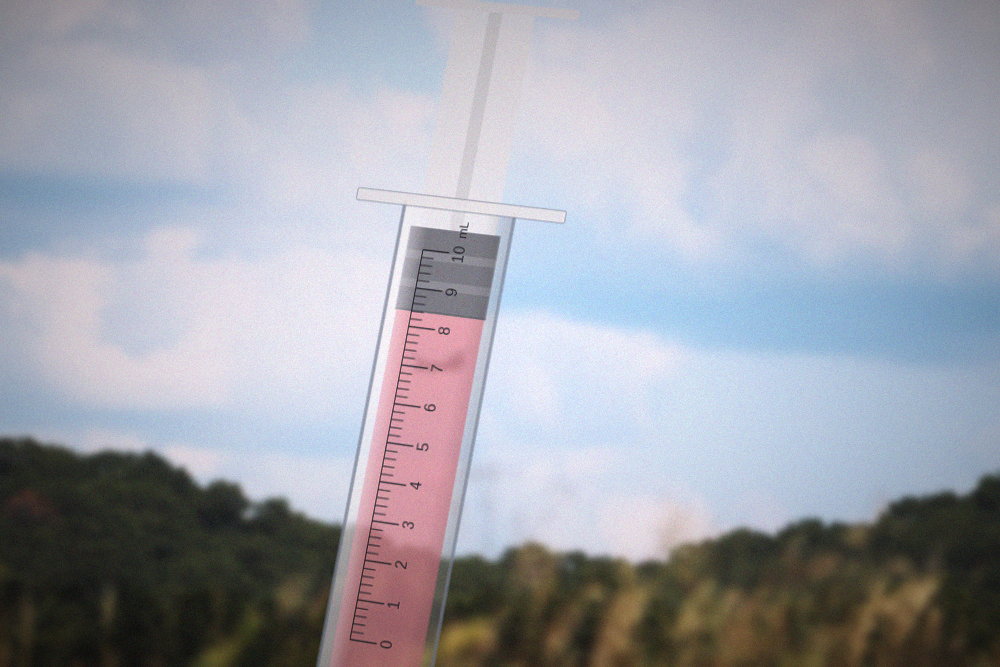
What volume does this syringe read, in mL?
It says 8.4 mL
